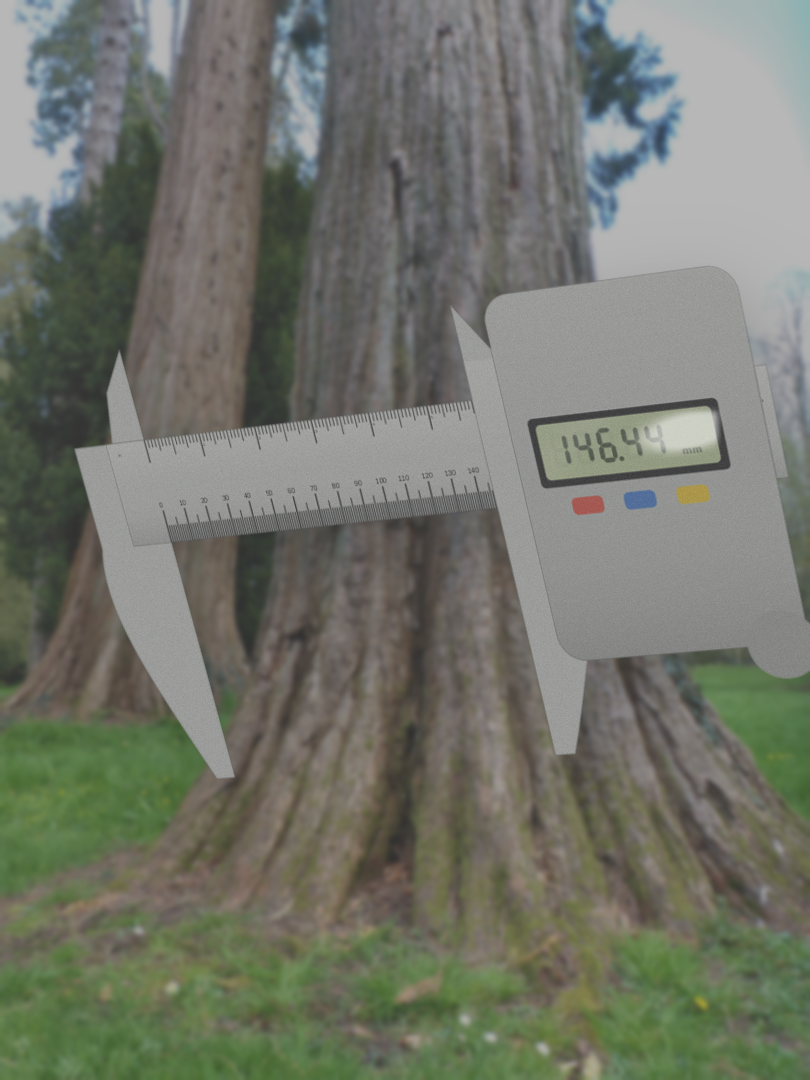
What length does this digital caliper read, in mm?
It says 146.44 mm
